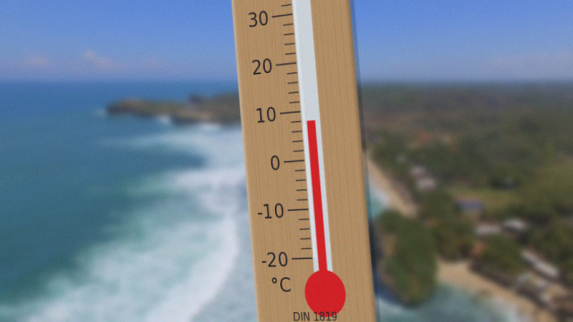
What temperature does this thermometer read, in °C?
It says 8 °C
